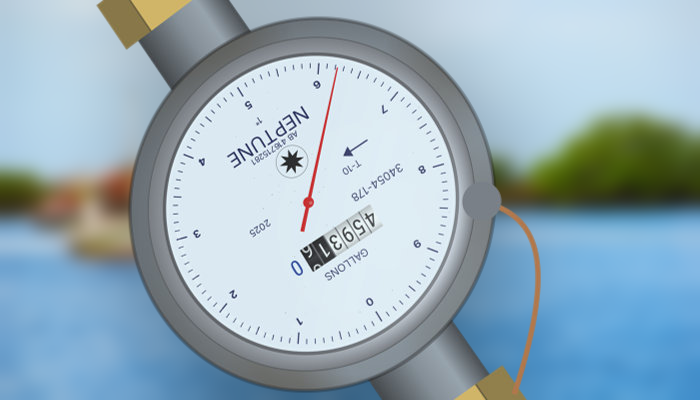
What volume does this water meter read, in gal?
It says 4593156.2 gal
